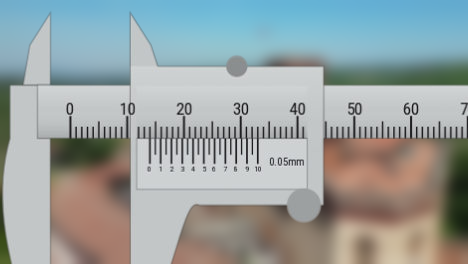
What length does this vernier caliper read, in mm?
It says 14.0 mm
